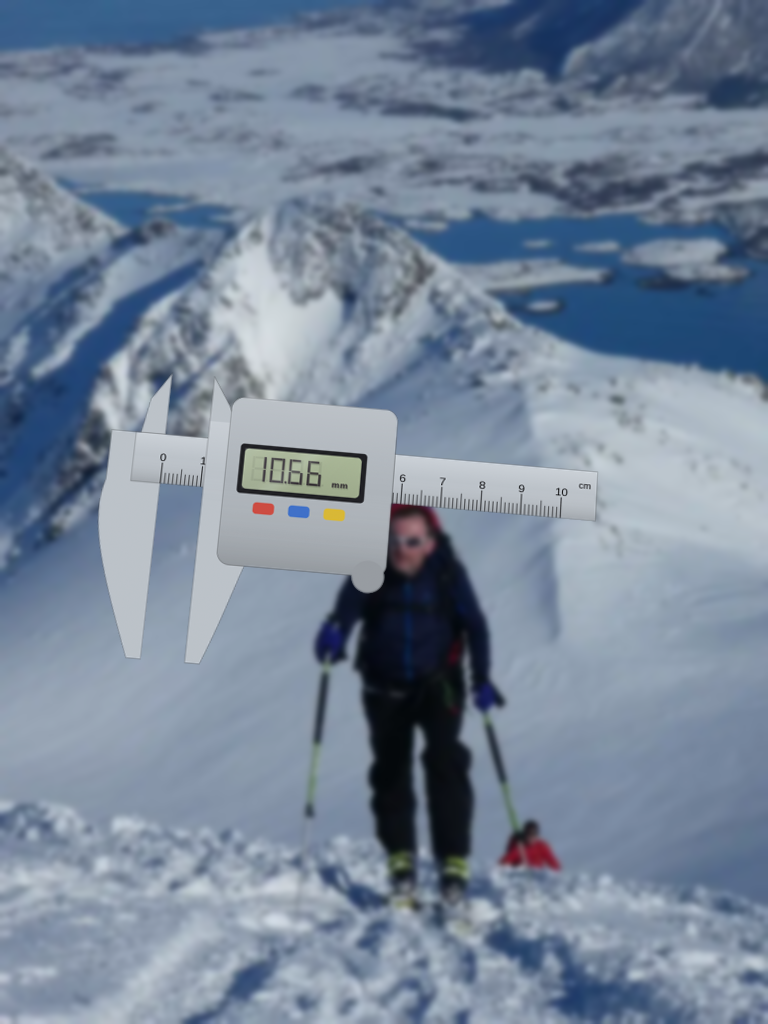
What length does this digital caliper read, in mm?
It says 10.66 mm
